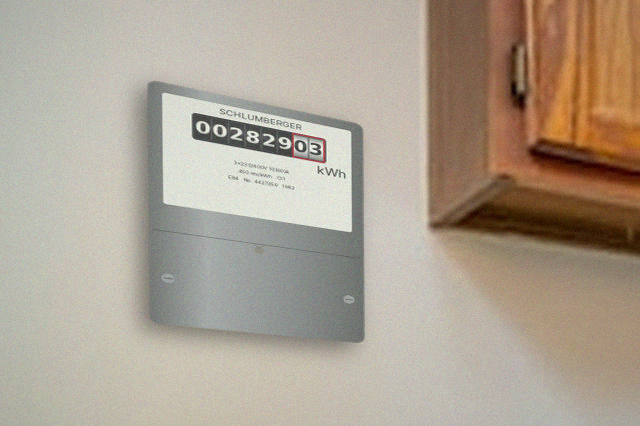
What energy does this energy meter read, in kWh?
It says 2829.03 kWh
